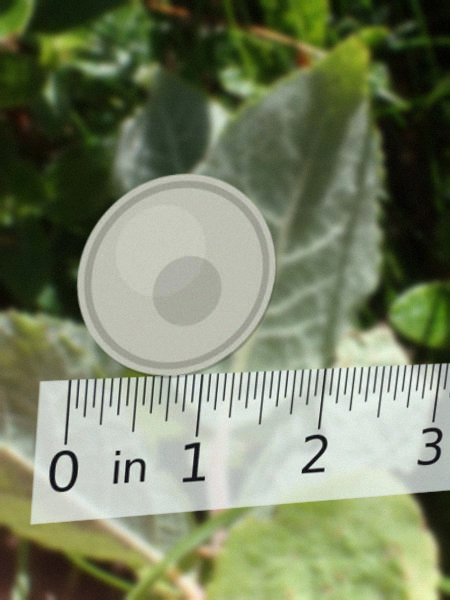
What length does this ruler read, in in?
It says 1.5 in
